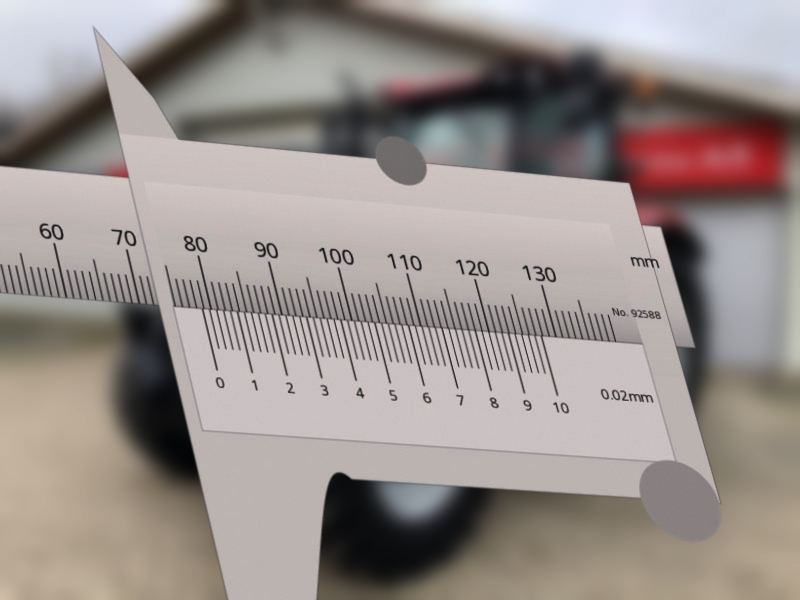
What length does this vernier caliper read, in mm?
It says 78.8 mm
